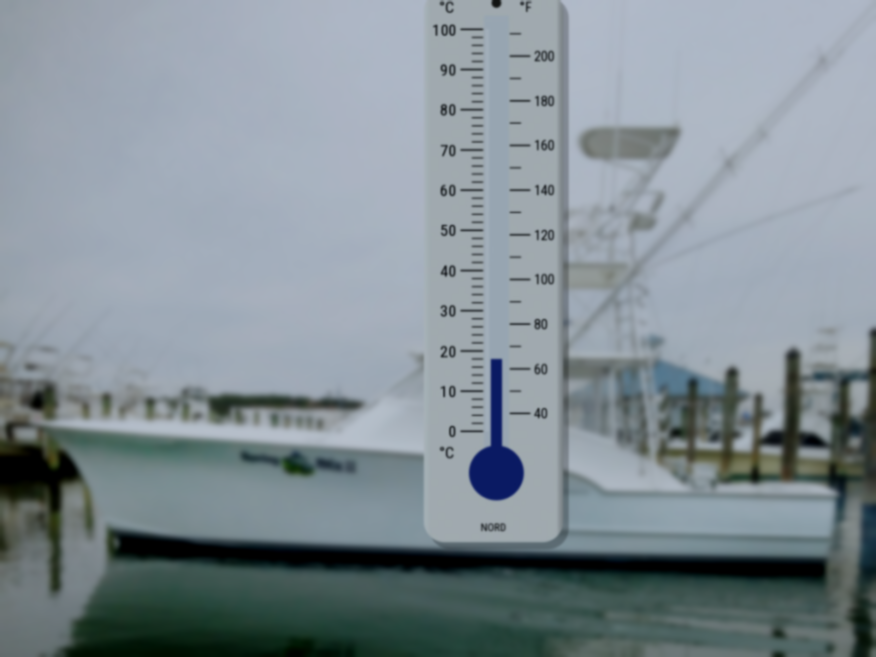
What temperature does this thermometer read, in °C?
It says 18 °C
